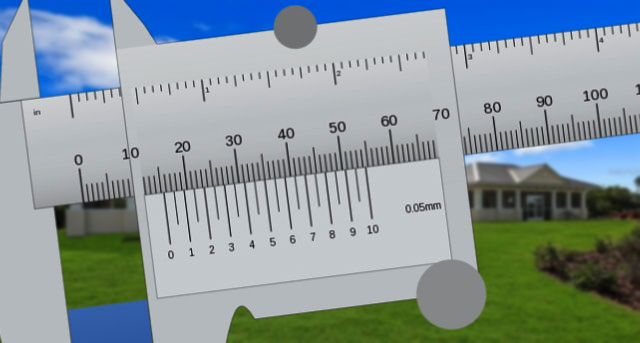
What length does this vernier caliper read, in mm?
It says 15.5 mm
